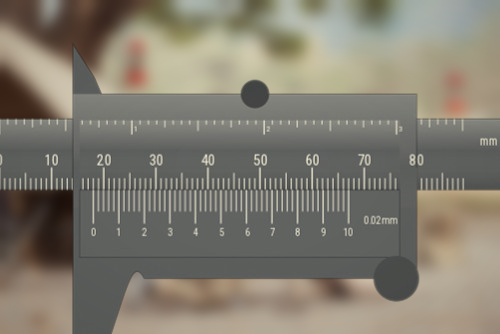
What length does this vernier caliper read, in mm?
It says 18.0 mm
